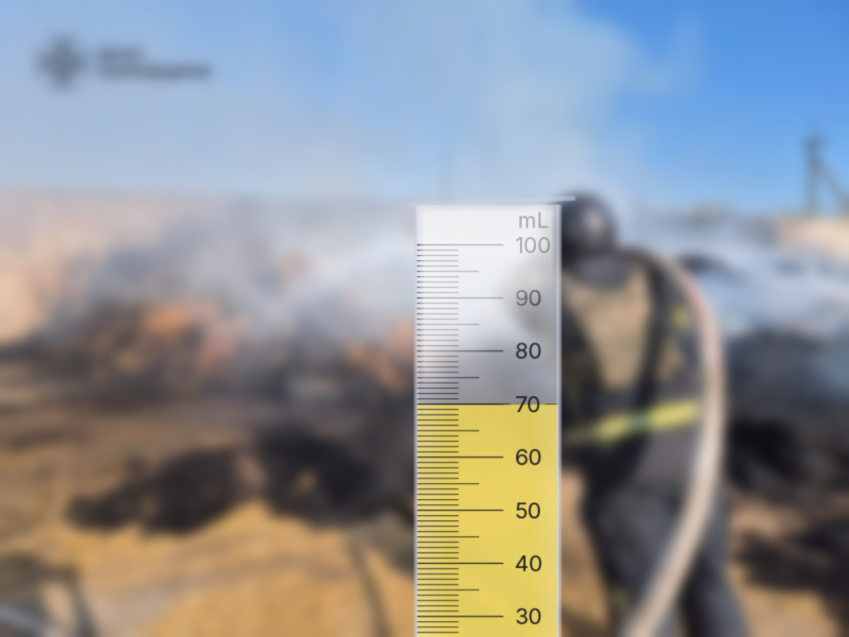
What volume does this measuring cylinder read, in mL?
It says 70 mL
